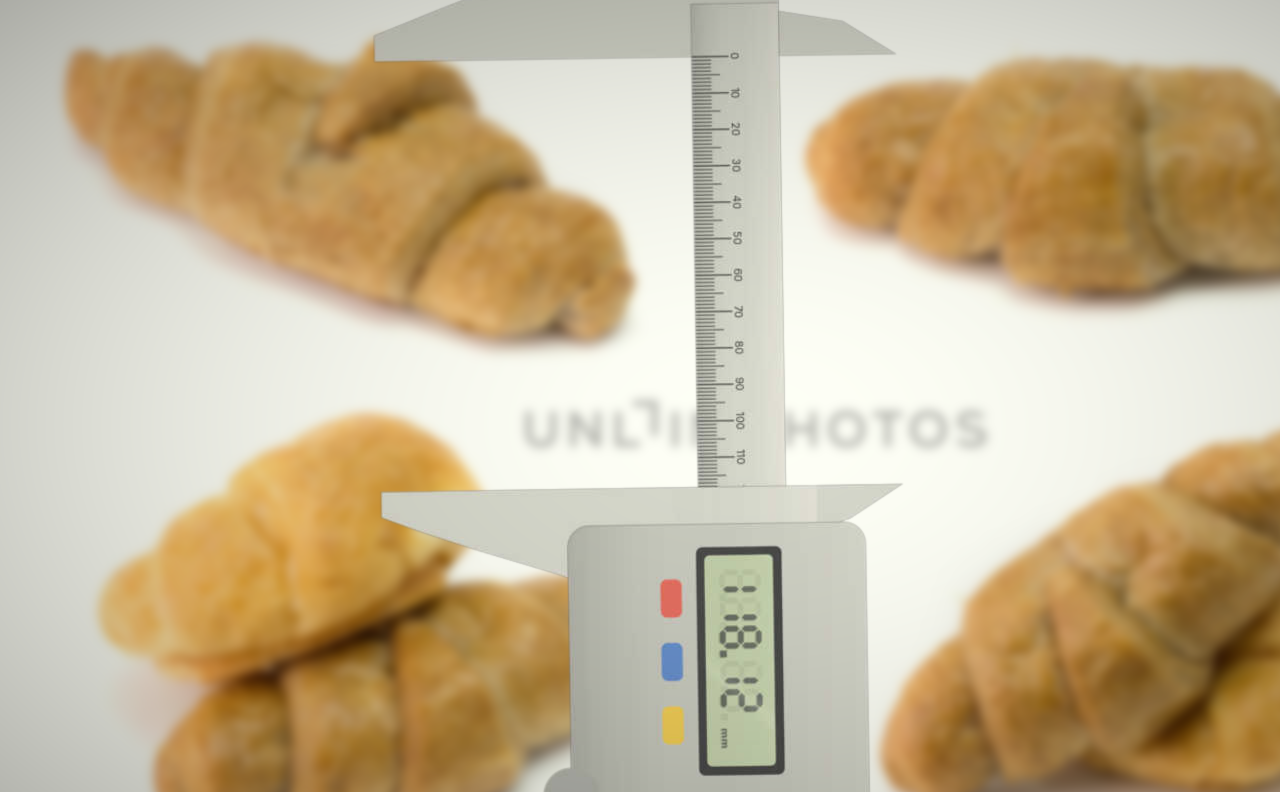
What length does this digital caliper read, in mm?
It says 118.12 mm
